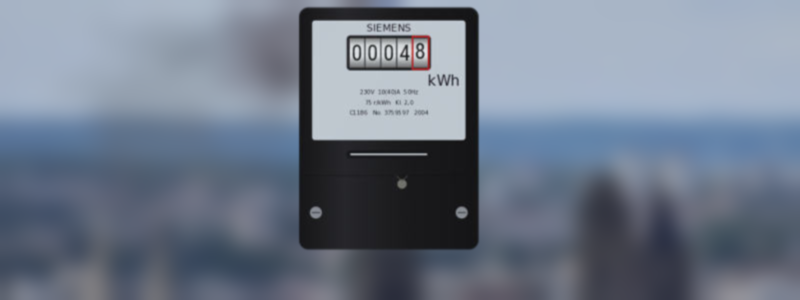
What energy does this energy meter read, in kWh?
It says 4.8 kWh
